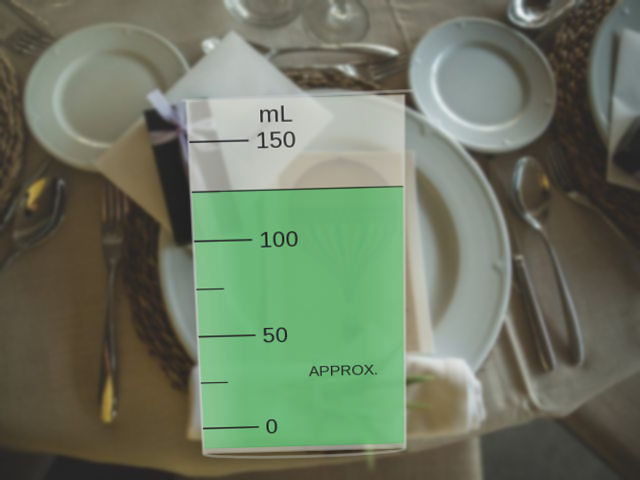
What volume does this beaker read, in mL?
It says 125 mL
